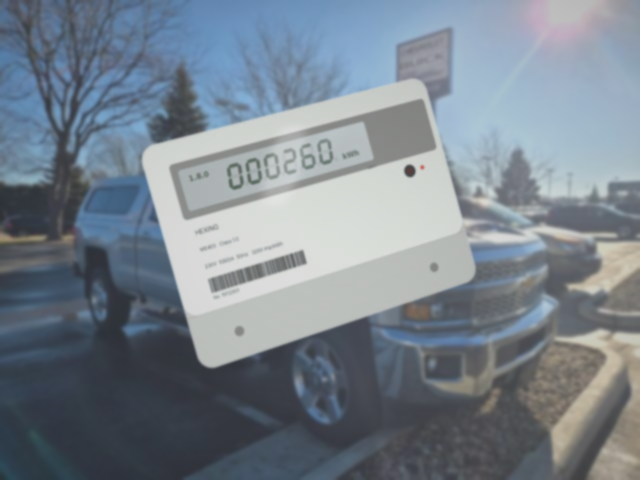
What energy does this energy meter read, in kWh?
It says 260 kWh
